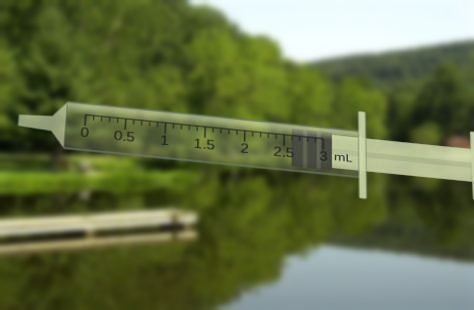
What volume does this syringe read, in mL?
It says 2.6 mL
